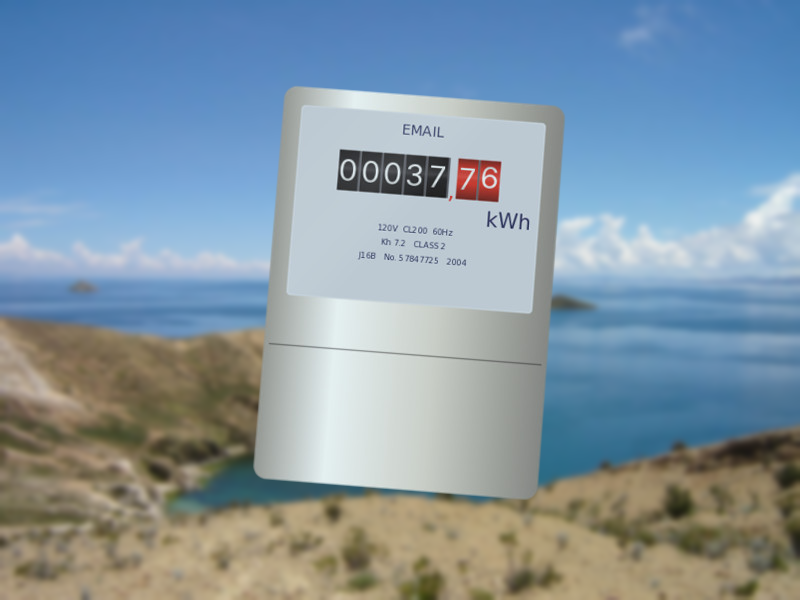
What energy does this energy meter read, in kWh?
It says 37.76 kWh
